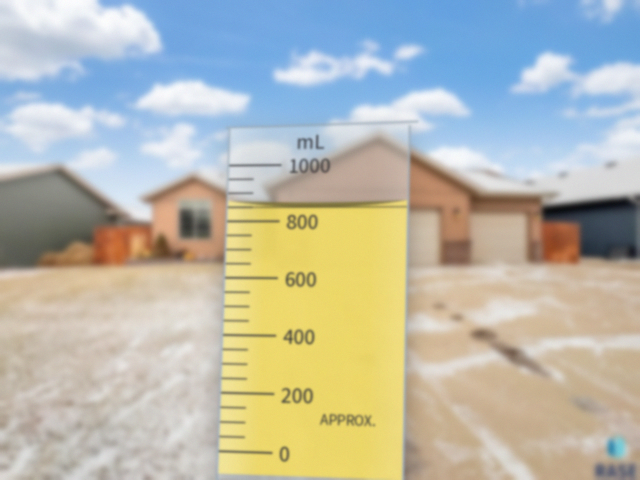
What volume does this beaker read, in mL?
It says 850 mL
